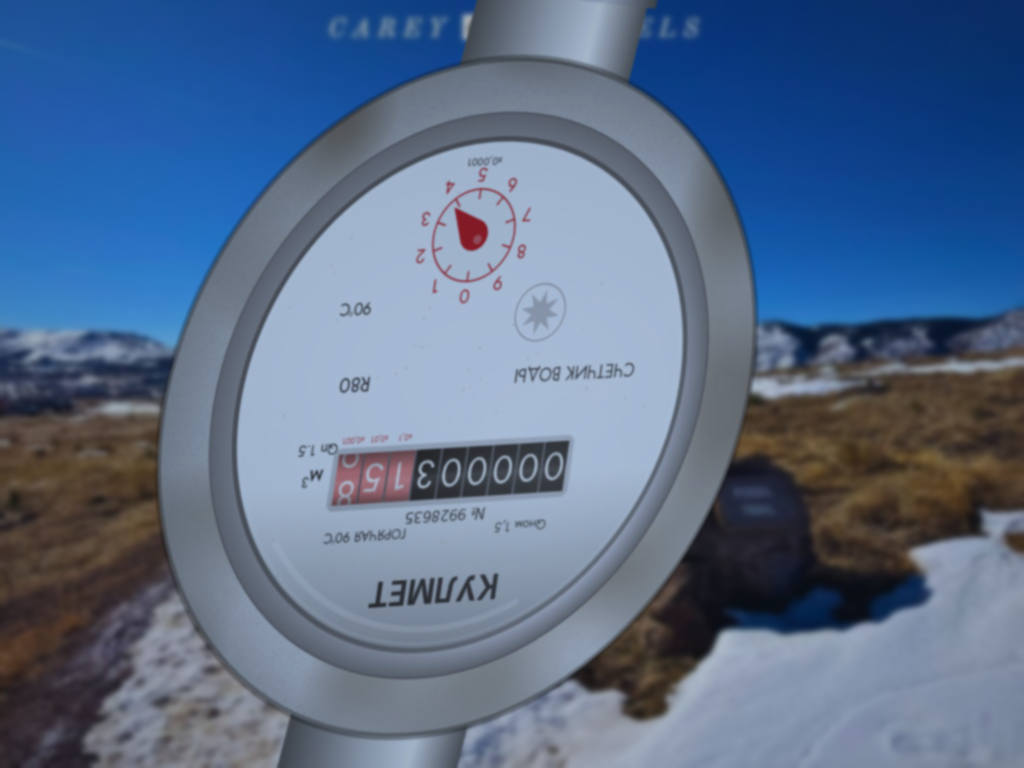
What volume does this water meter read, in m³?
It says 3.1583 m³
